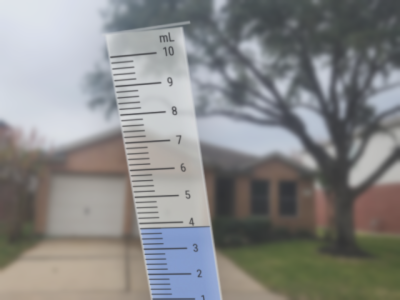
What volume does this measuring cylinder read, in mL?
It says 3.8 mL
